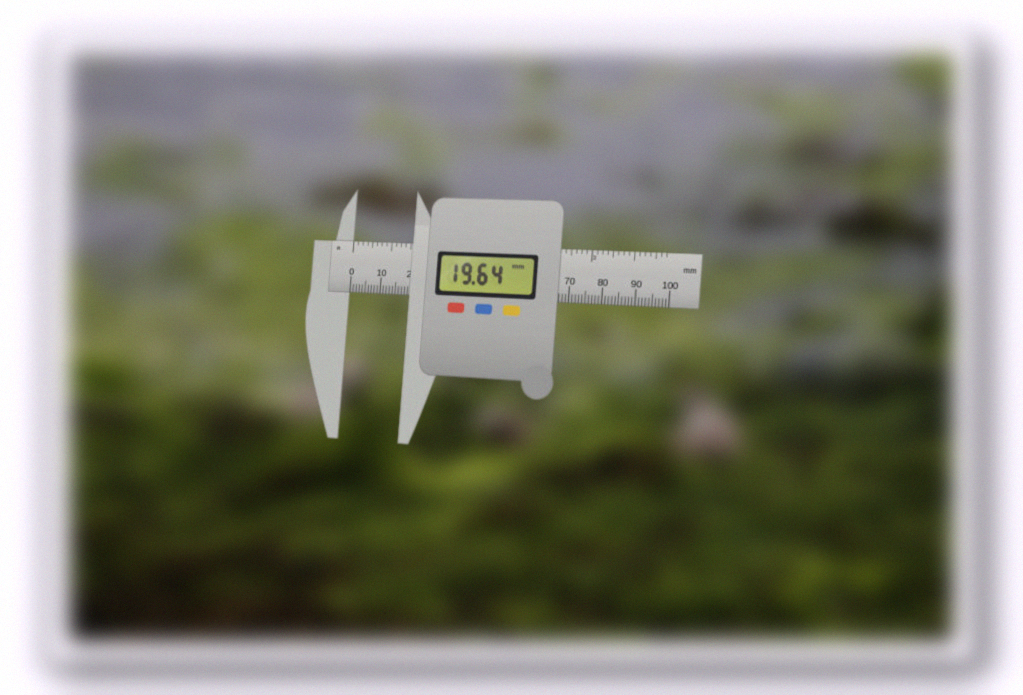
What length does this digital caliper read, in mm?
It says 19.64 mm
